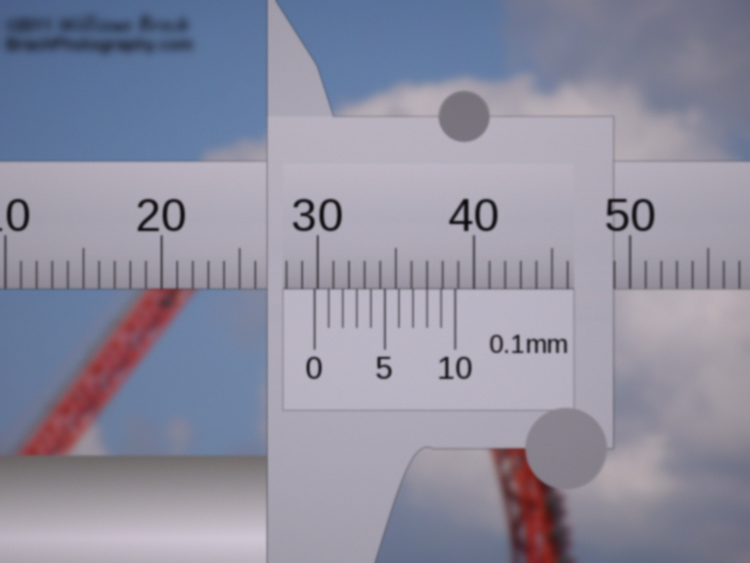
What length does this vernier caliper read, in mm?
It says 29.8 mm
